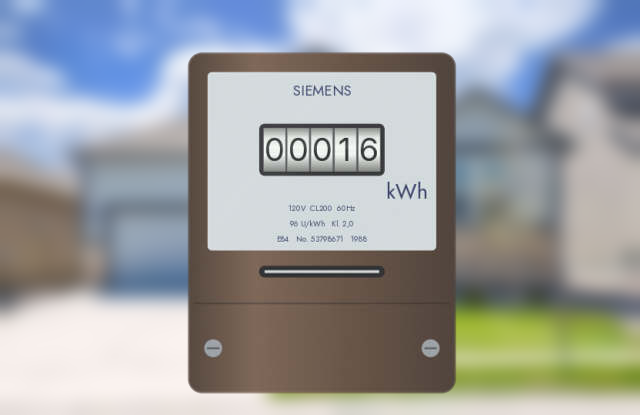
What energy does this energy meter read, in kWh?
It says 16 kWh
